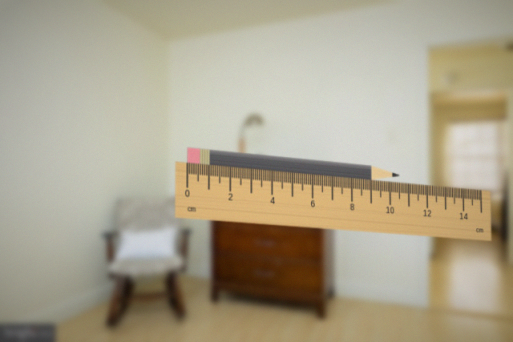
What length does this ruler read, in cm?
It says 10.5 cm
